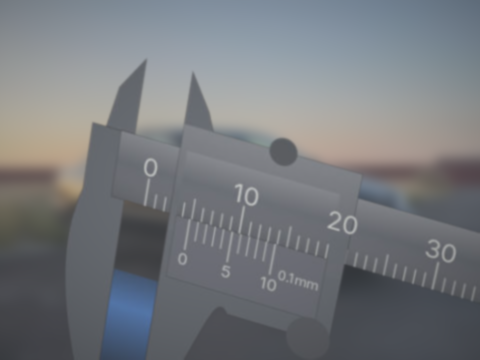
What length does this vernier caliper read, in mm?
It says 4.8 mm
